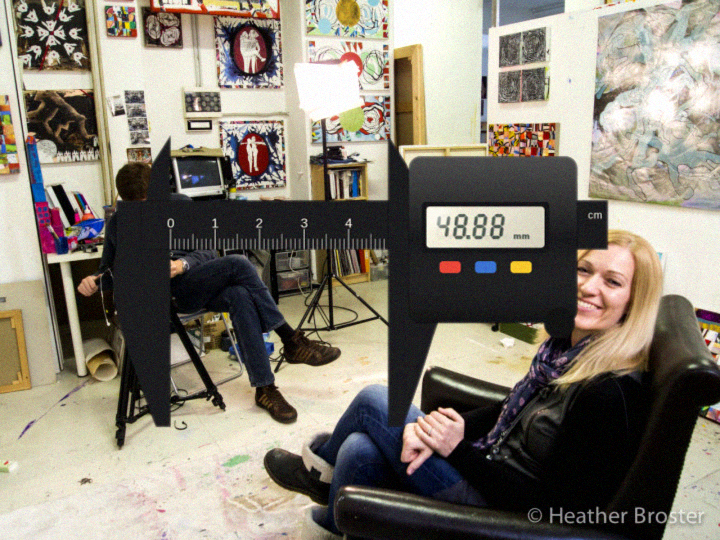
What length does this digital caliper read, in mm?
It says 48.88 mm
